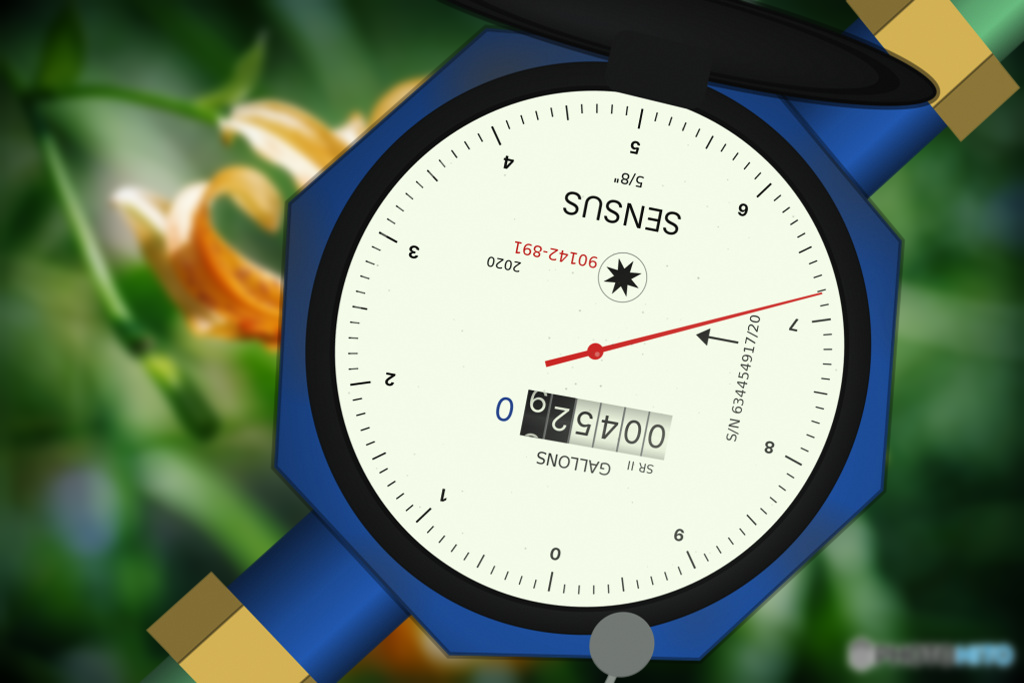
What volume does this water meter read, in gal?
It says 45286.8 gal
